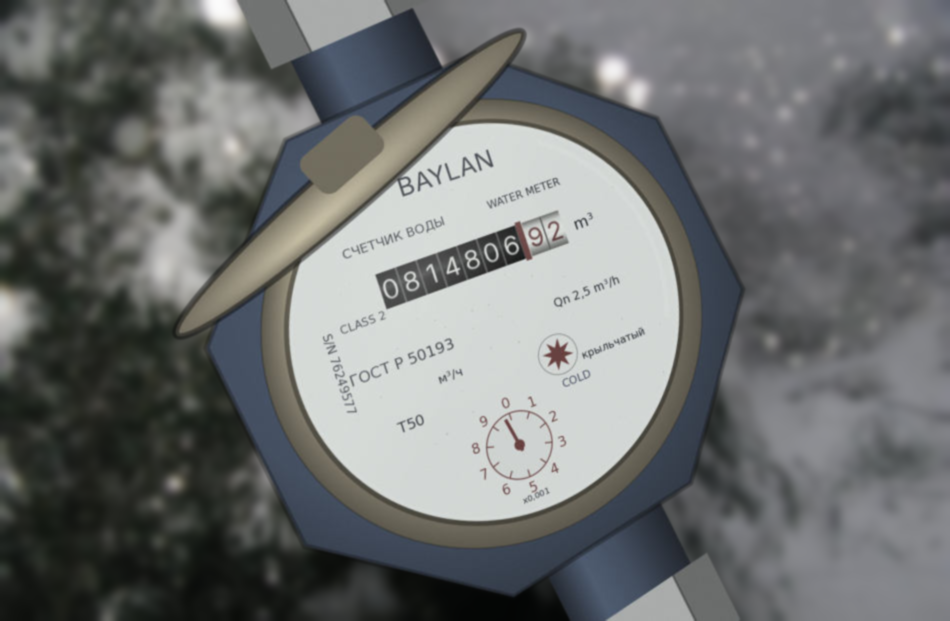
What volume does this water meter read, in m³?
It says 814806.919 m³
